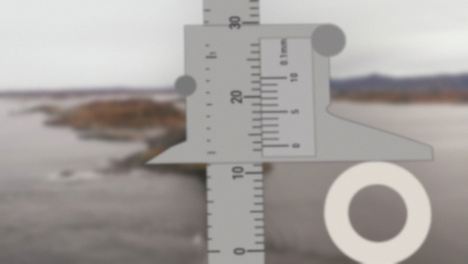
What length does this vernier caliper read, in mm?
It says 13.5 mm
